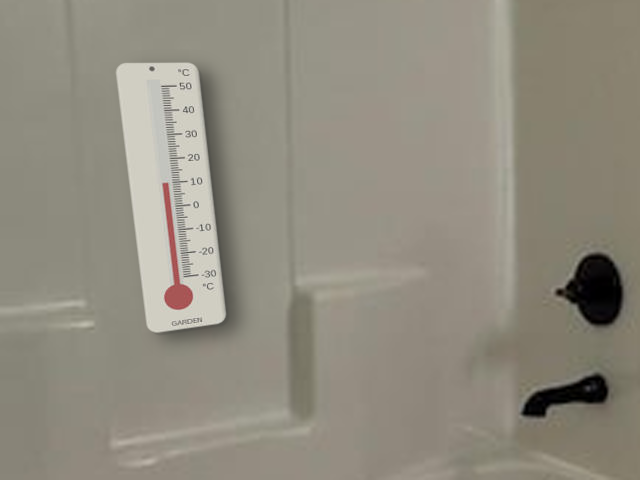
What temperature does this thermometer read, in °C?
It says 10 °C
